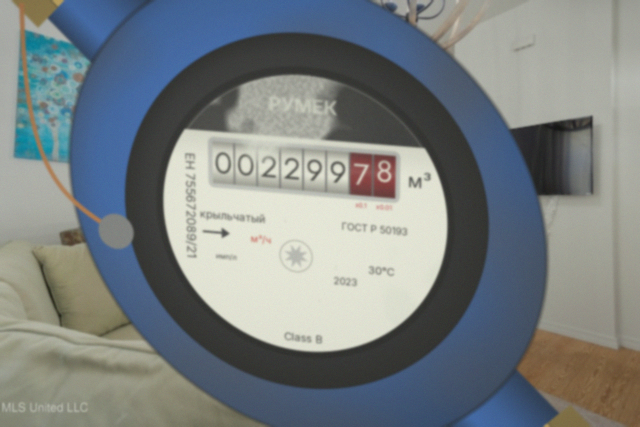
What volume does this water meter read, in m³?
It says 2299.78 m³
